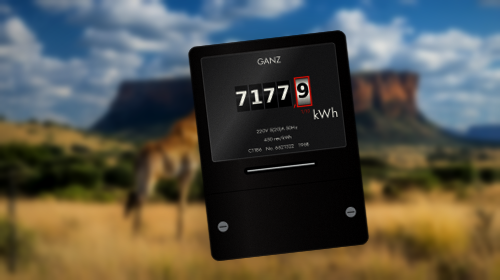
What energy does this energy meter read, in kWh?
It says 7177.9 kWh
